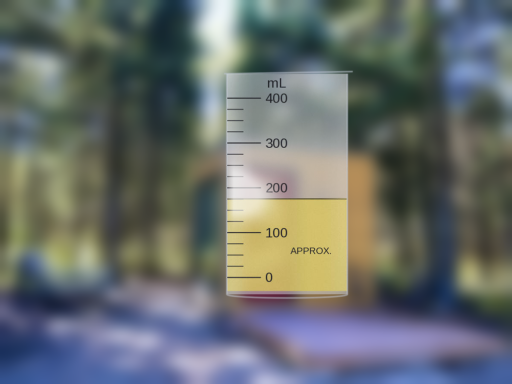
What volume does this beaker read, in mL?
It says 175 mL
